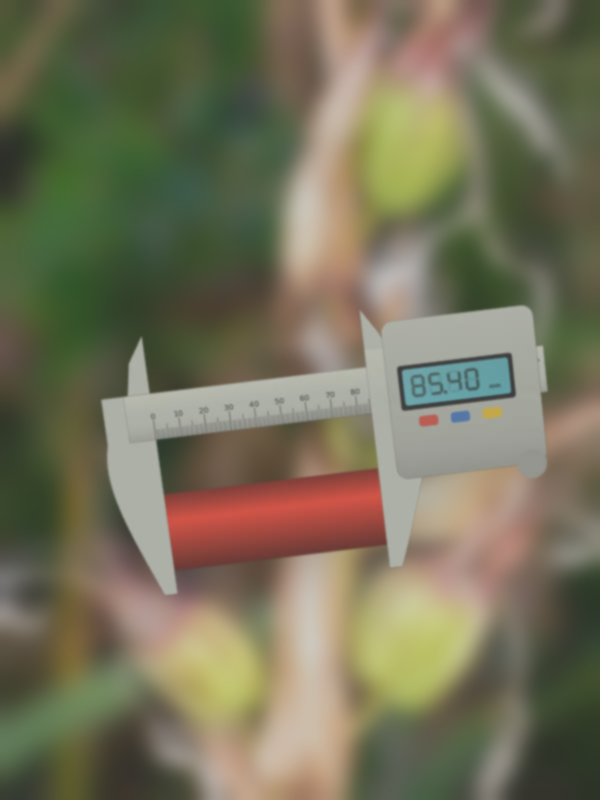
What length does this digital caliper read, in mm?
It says 85.40 mm
